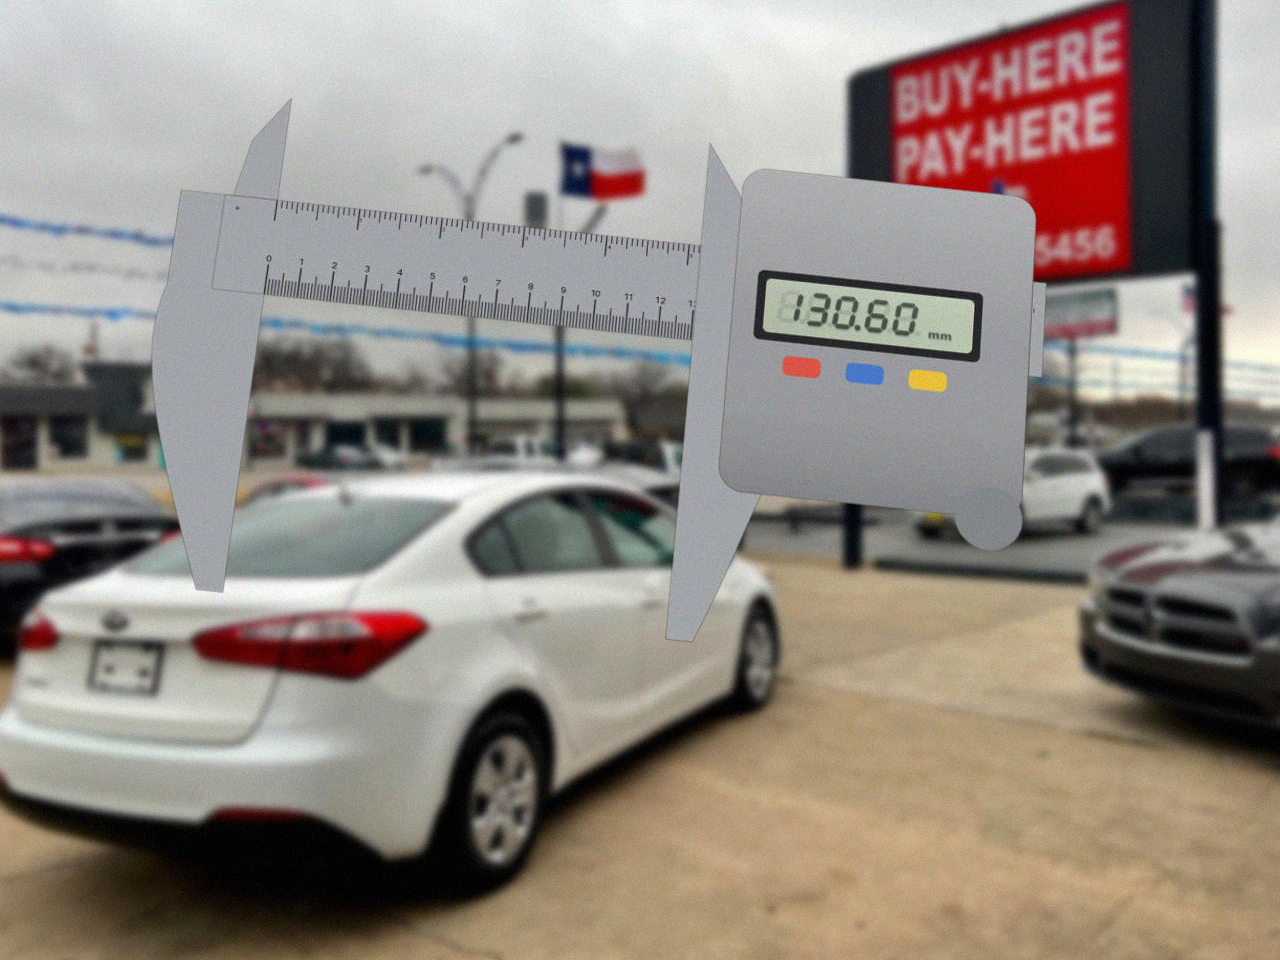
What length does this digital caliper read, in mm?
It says 130.60 mm
